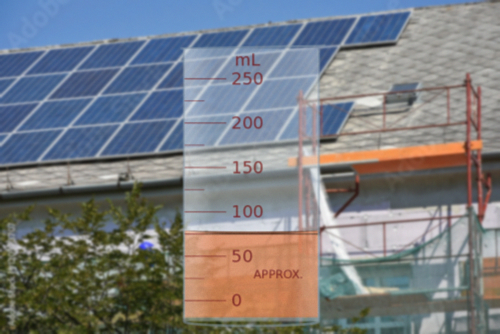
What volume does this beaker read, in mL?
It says 75 mL
